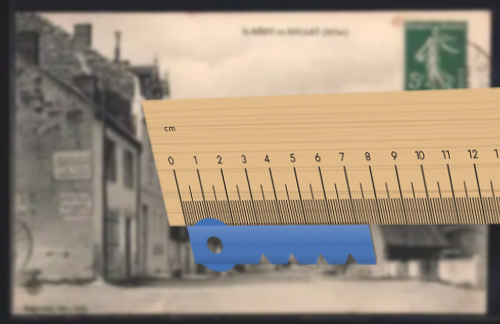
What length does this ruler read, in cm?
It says 7.5 cm
